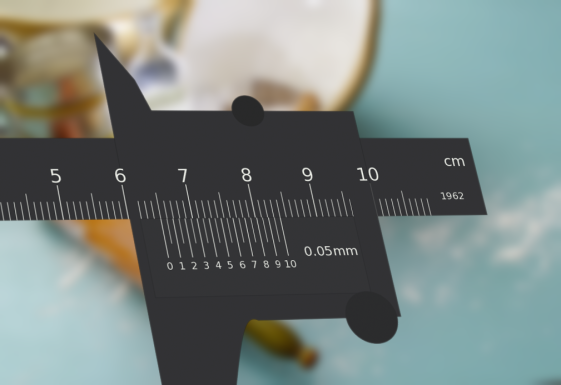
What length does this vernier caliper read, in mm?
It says 65.0 mm
